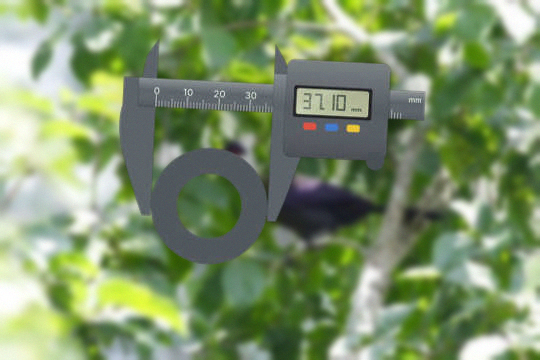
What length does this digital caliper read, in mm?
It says 37.10 mm
